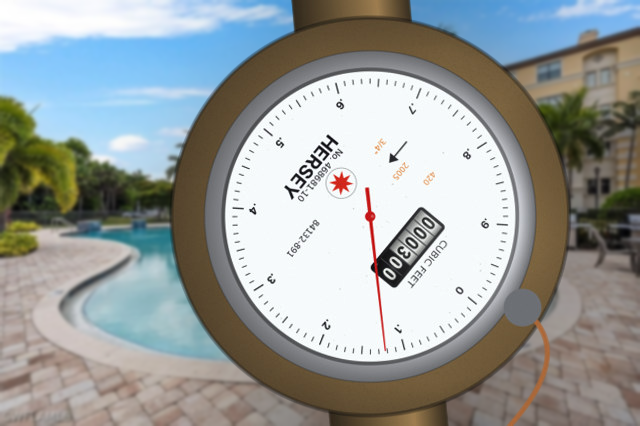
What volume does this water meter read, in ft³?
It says 300.12 ft³
